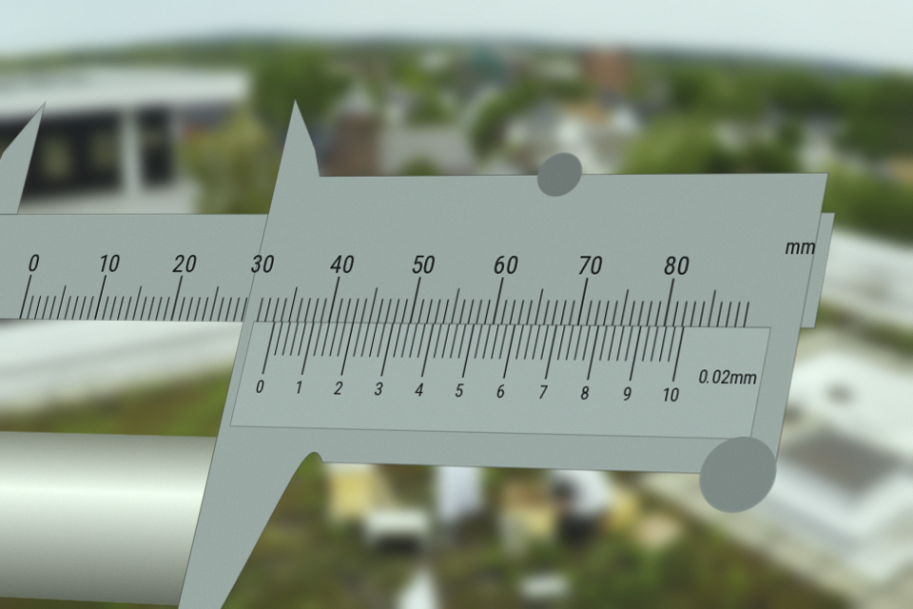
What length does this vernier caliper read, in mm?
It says 33.2 mm
